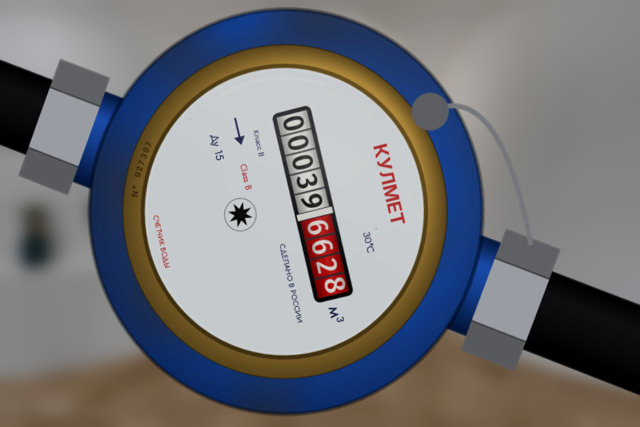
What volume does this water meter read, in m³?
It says 39.6628 m³
